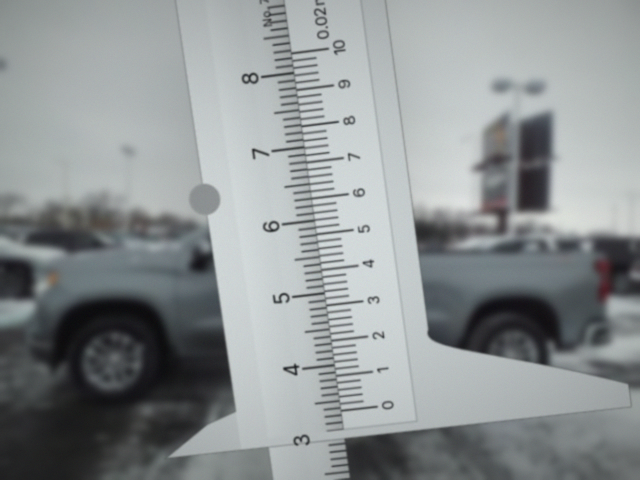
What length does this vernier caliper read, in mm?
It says 33.6 mm
